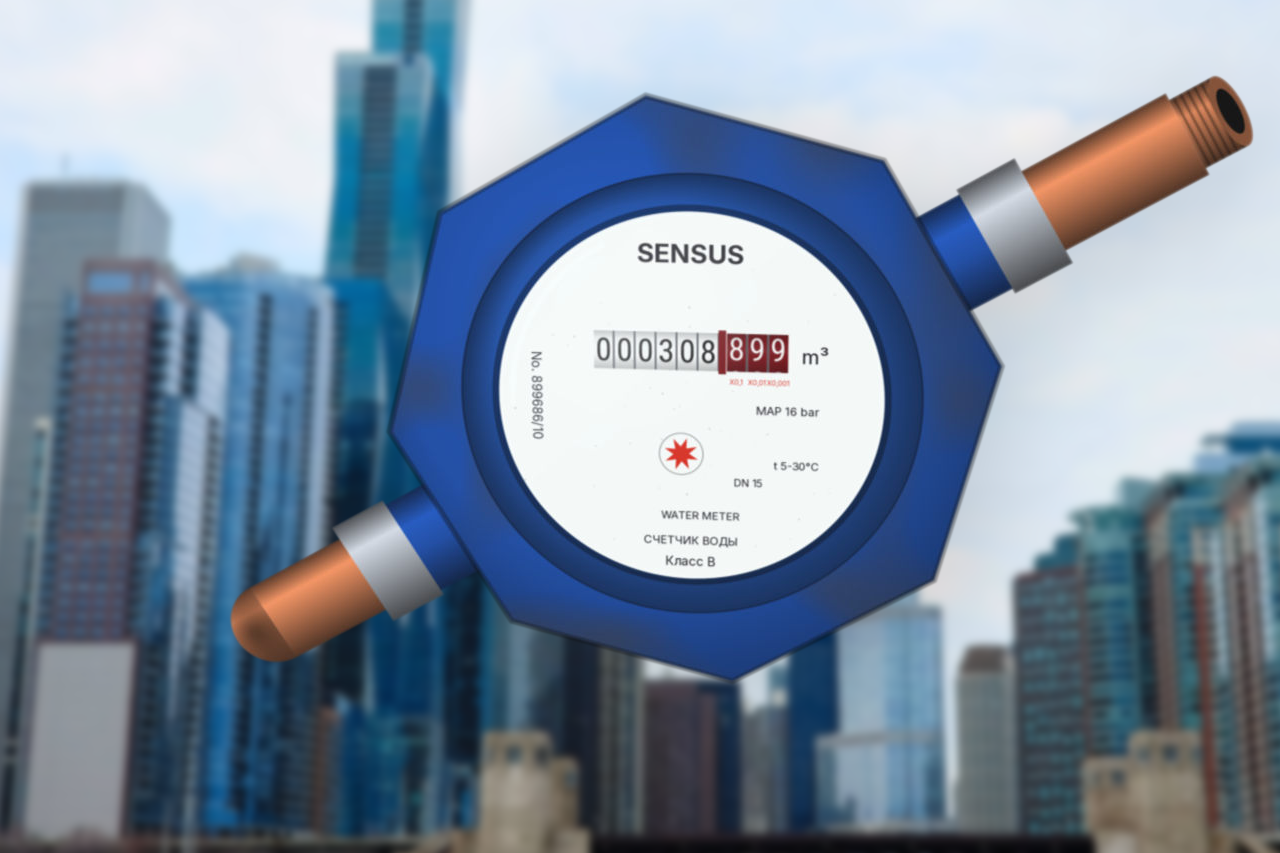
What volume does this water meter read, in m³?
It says 308.899 m³
